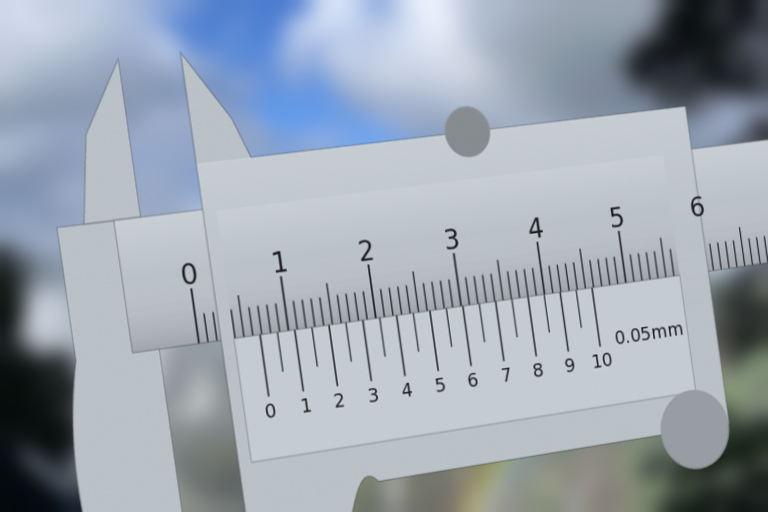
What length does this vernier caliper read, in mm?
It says 6.8 mm
